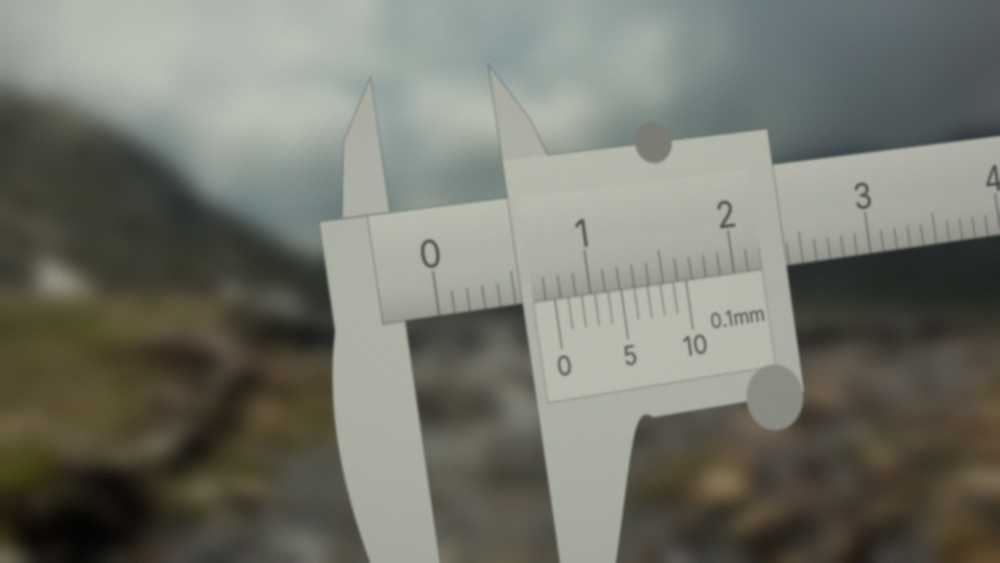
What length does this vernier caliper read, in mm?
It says 7.6 mm
